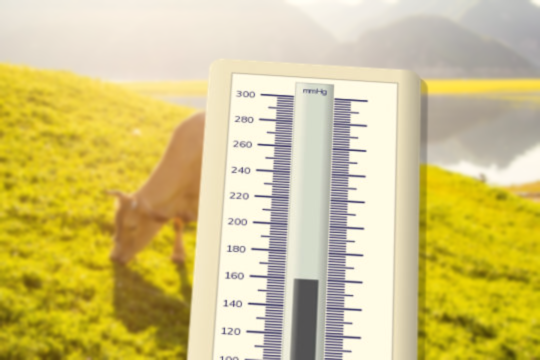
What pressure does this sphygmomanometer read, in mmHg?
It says 160 mmHg
